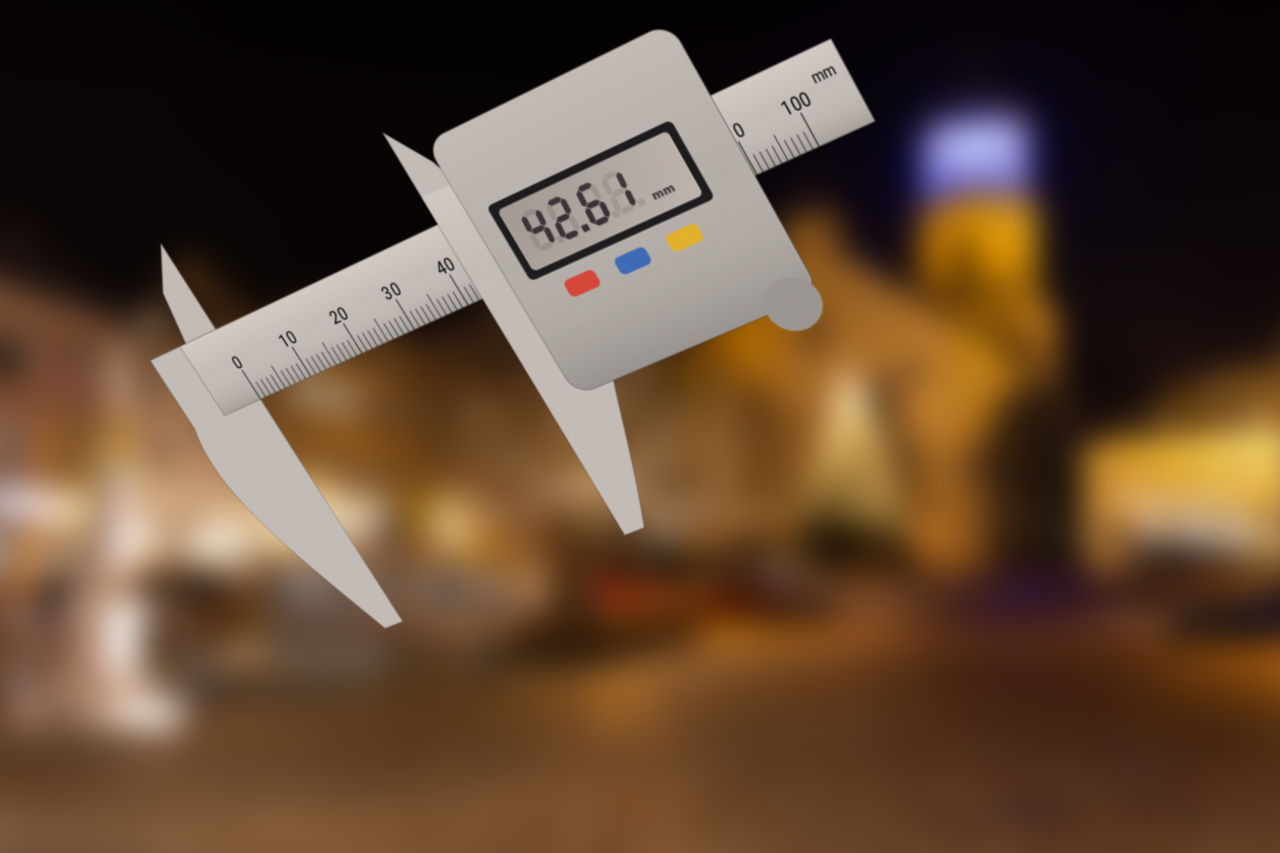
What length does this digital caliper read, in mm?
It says 42.61 mm
